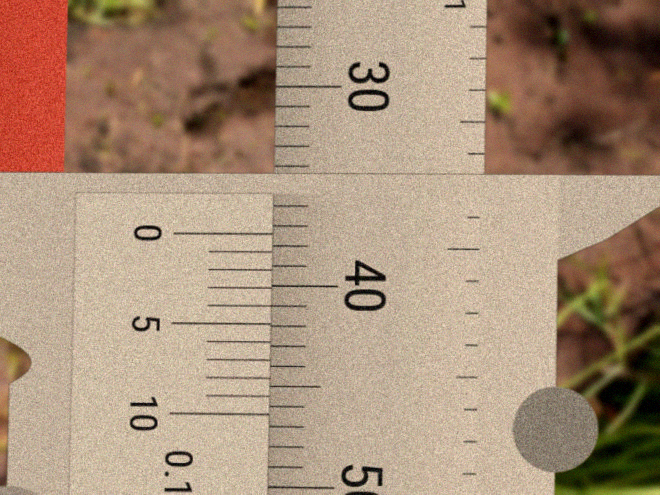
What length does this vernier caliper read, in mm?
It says 37.4 mm
